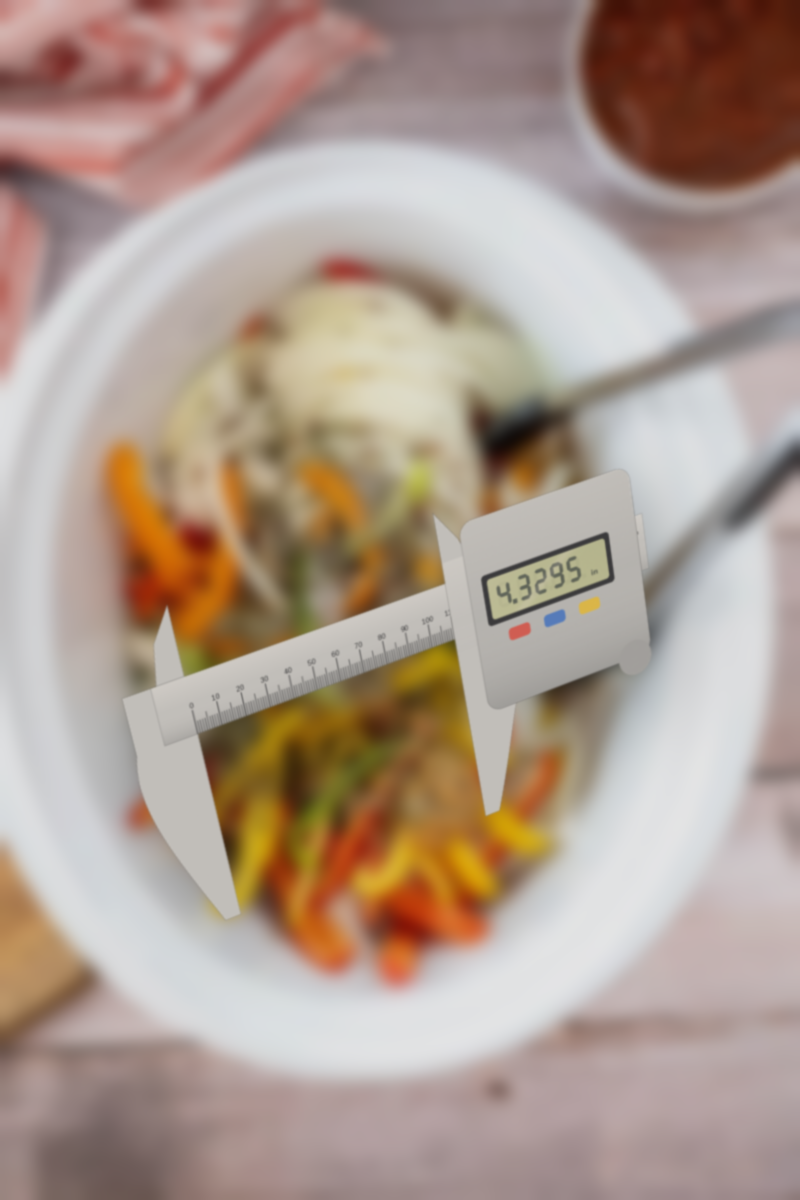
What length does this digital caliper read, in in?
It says 4.3295 in
